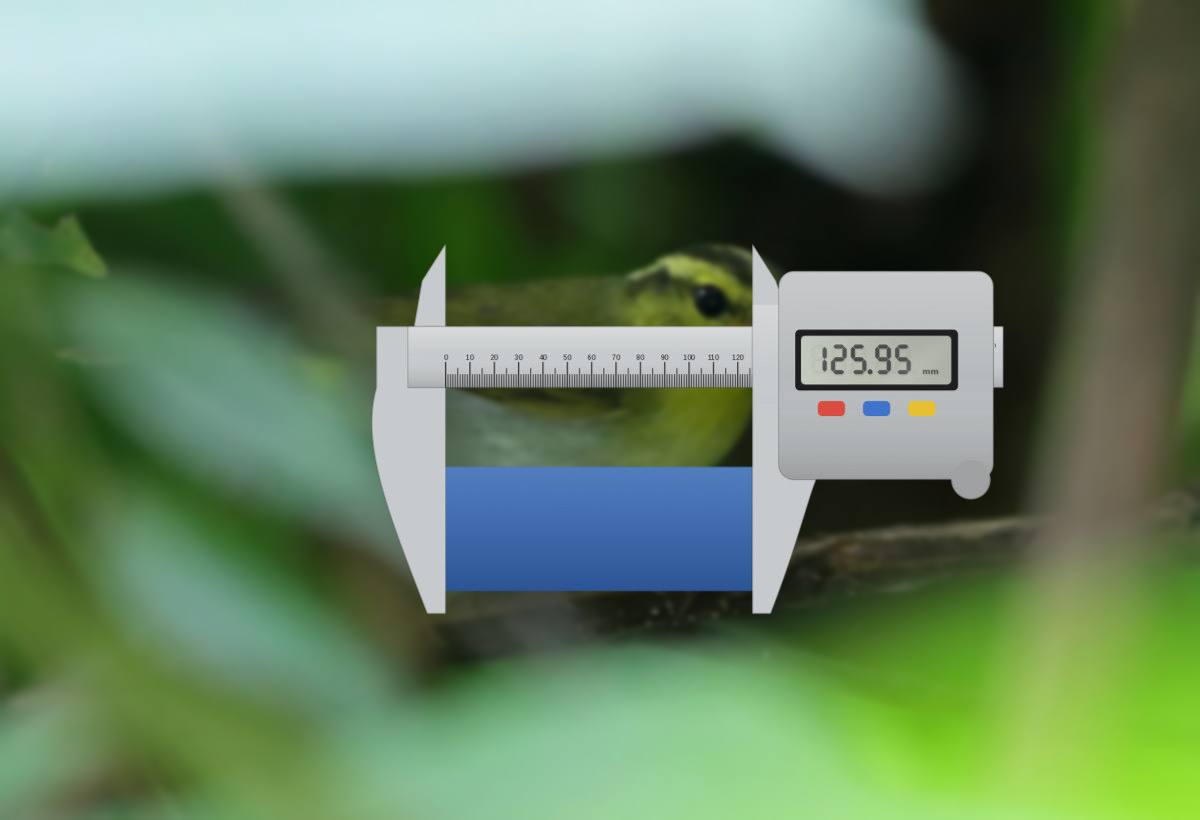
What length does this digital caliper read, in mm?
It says 125.95 mm
